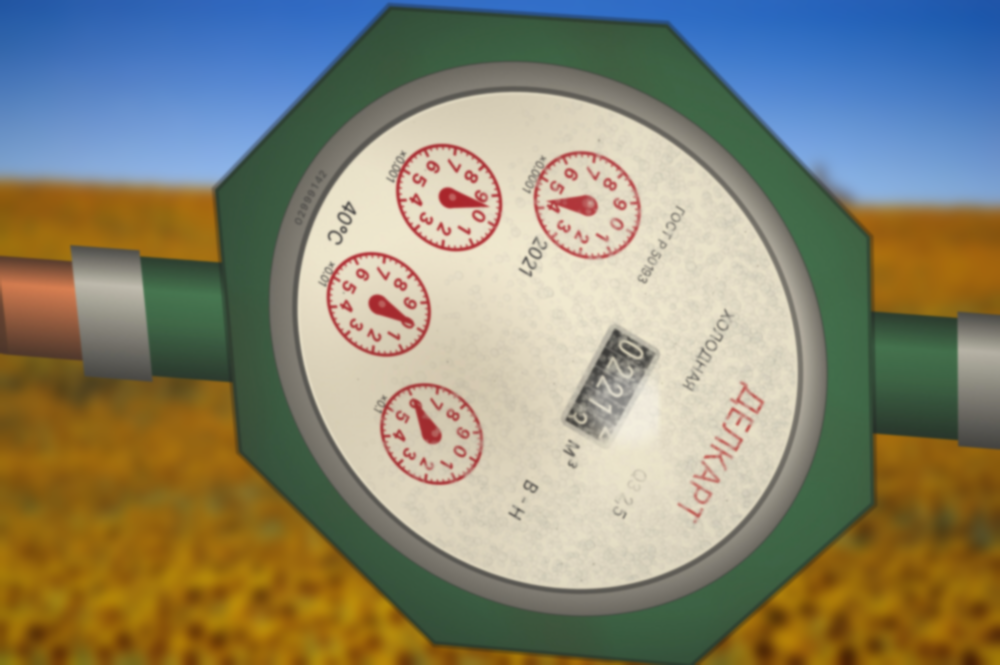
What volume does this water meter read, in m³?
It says 2212.5994 m³
